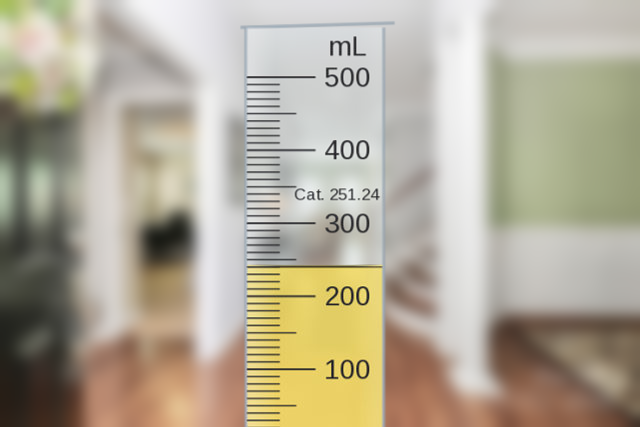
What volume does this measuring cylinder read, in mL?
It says 240 mL
